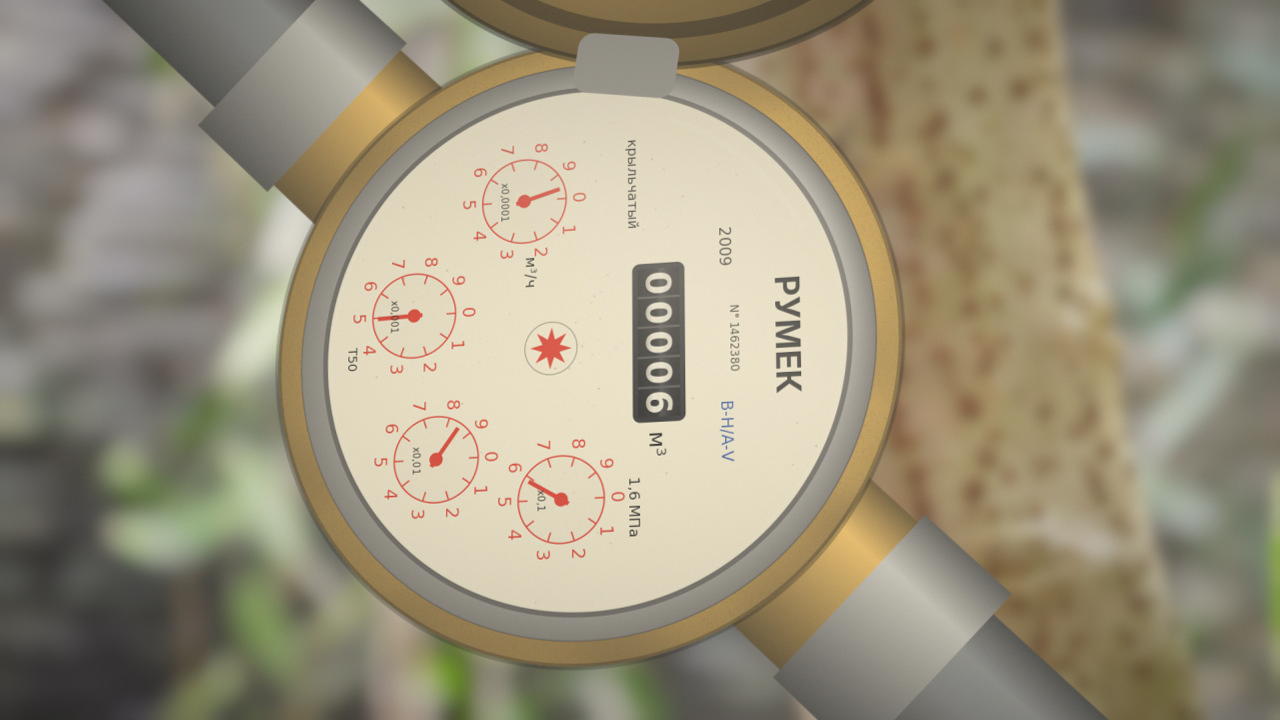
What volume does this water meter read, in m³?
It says 6.5849 m³
